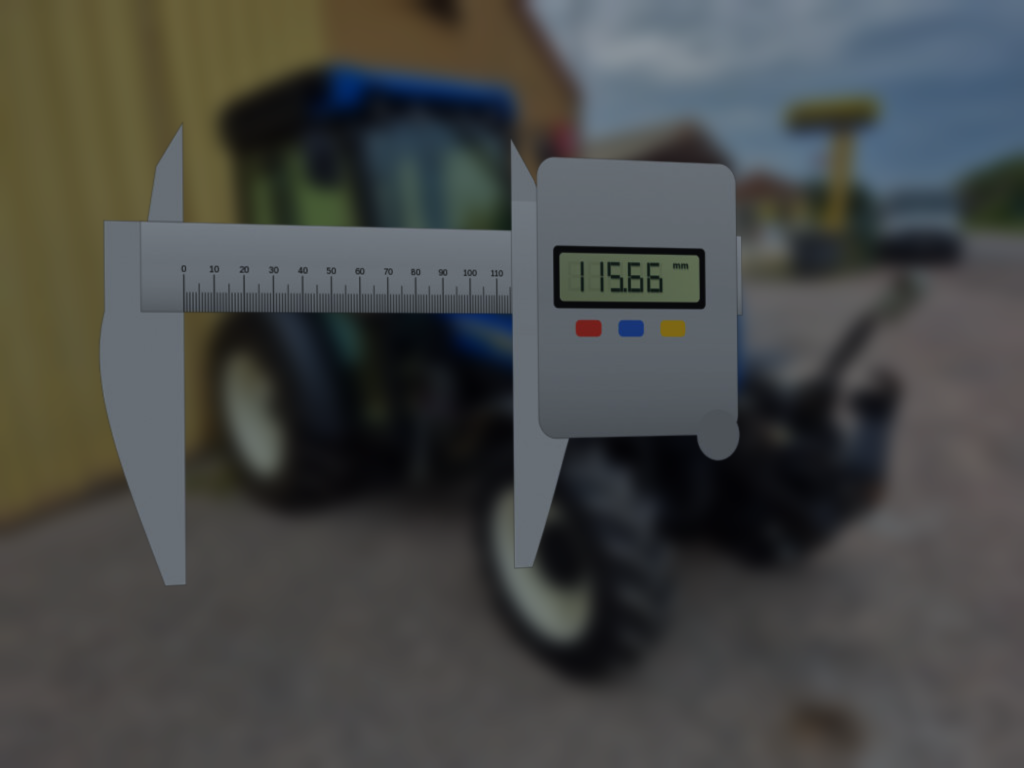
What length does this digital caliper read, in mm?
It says 115.66 mm
